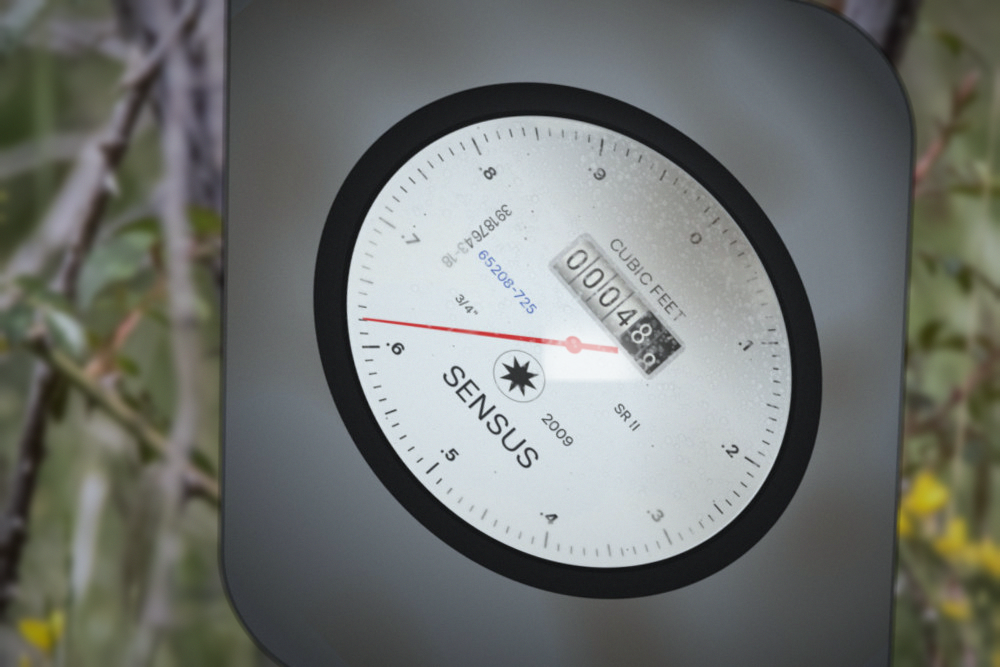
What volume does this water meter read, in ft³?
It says 487.62 ft³
